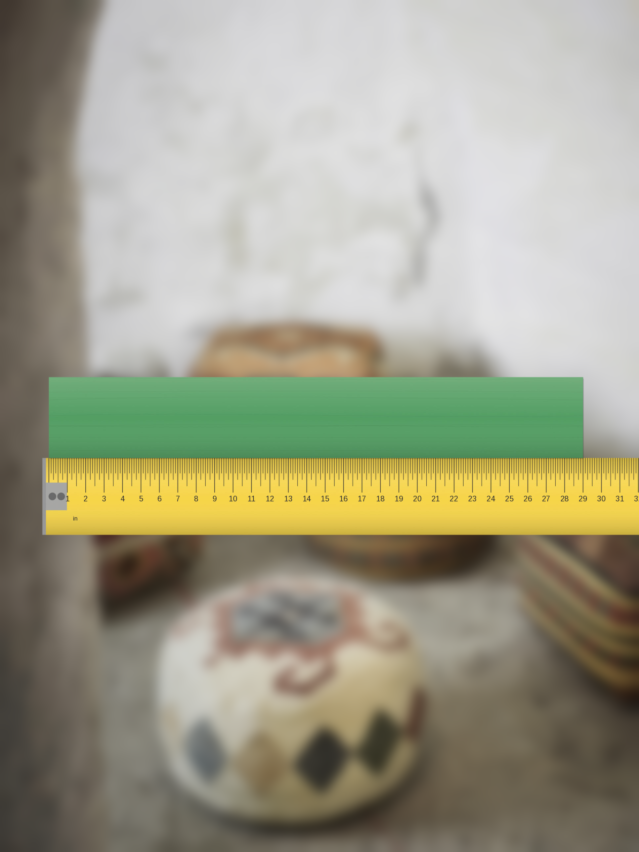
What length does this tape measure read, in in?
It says 29 in
